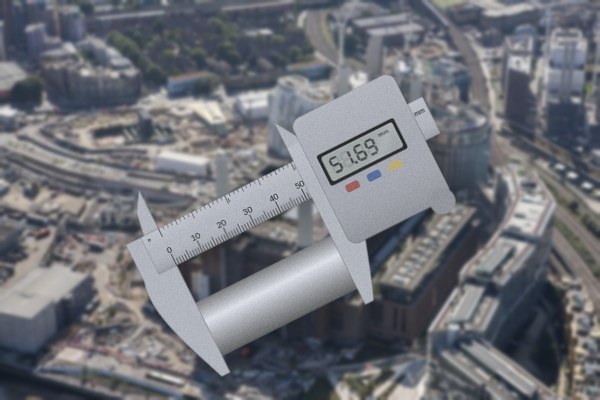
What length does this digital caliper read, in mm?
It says 51.69 mm
